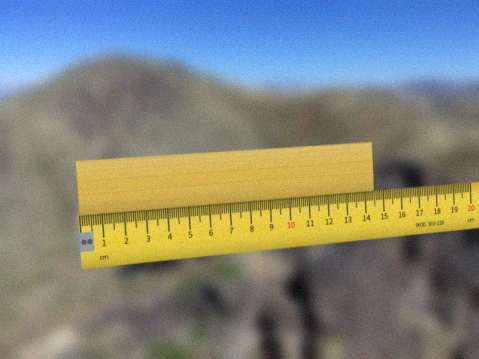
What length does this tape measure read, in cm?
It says 14.5 cm
